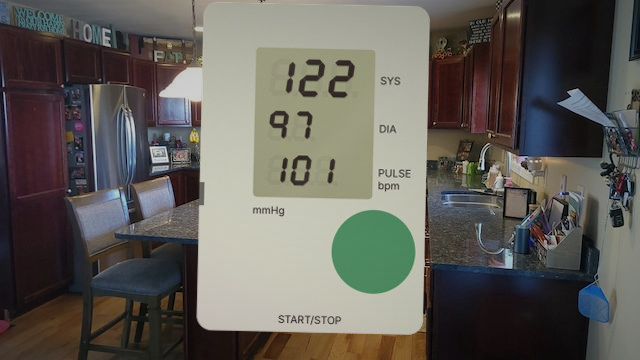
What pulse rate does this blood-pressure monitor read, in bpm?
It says 101 bpm
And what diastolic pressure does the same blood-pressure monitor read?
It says 97 mmHg
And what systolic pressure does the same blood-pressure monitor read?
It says 122 mmHg
